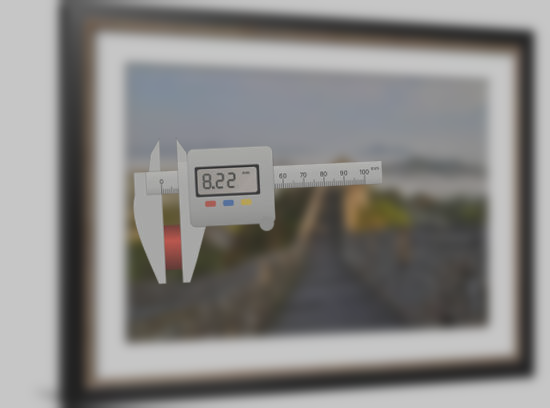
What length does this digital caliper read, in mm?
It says 8.22 mm
